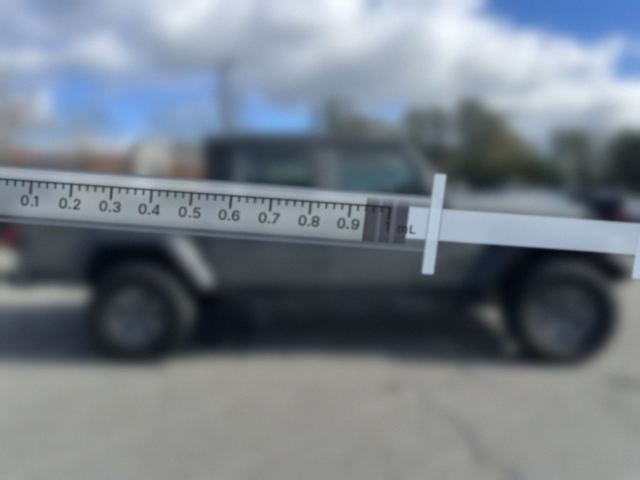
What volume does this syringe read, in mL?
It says 0.94 mL
